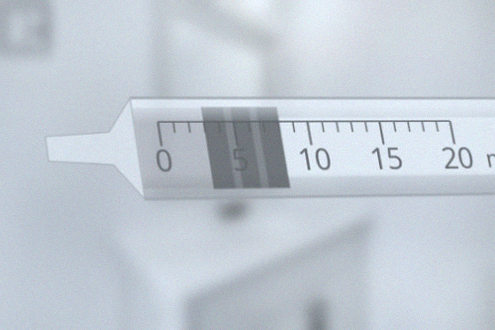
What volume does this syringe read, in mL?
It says 3 mL
